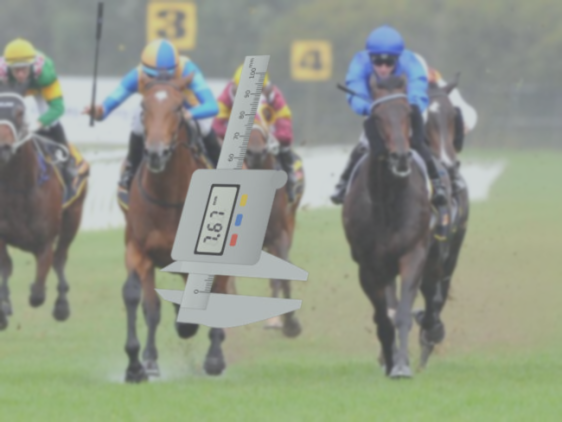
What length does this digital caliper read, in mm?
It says 7.67 mm
